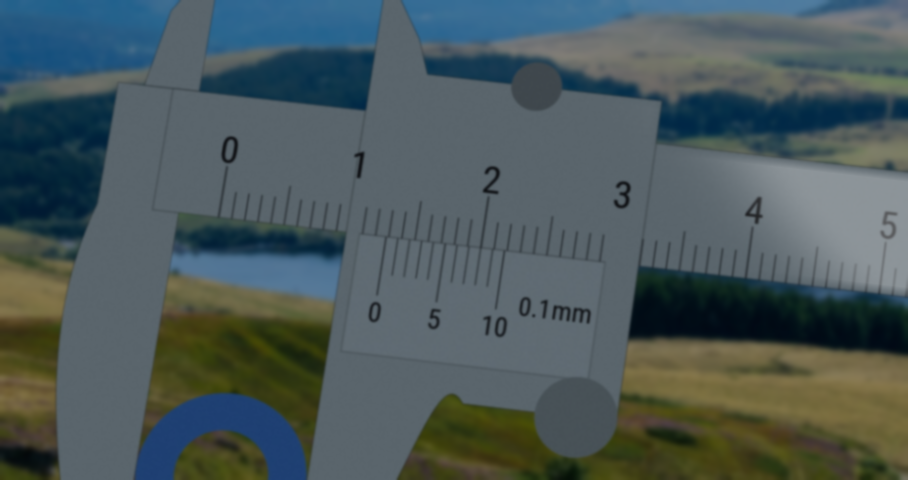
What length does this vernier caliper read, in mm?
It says 12.8 mm
